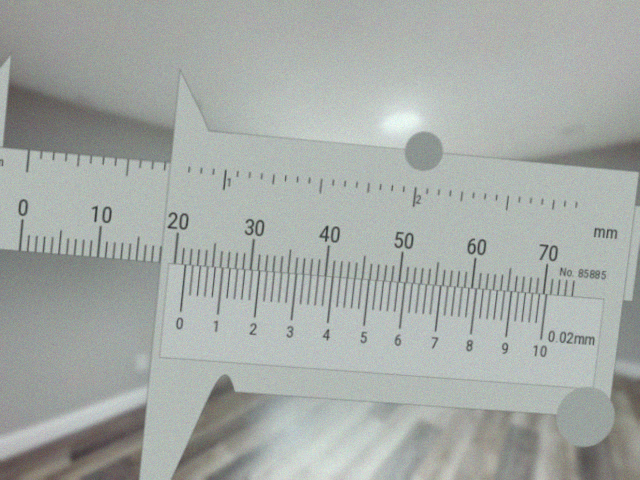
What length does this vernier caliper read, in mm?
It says 21.4 mm
